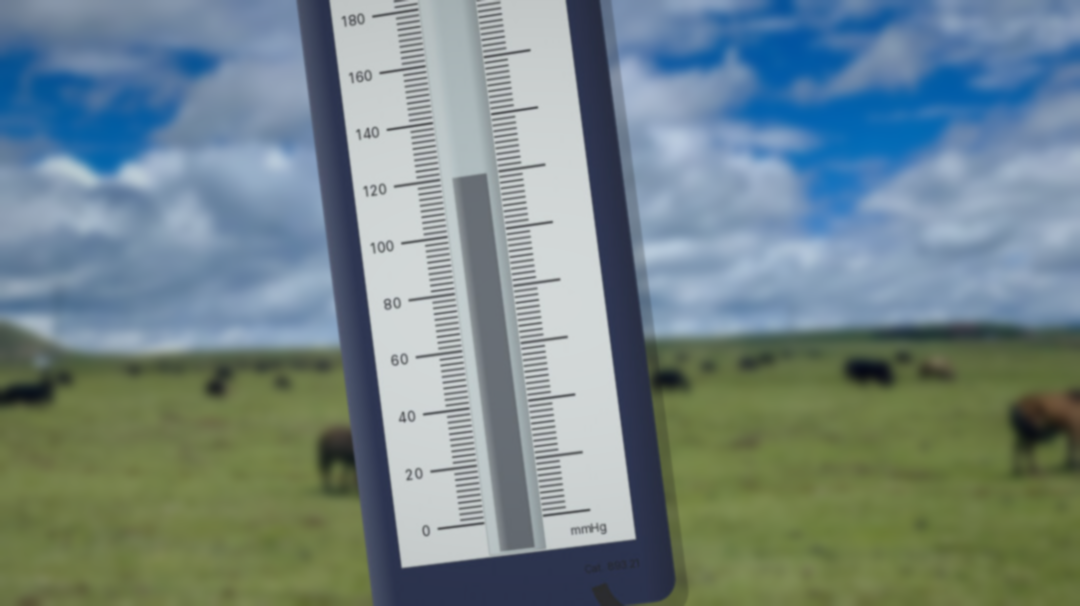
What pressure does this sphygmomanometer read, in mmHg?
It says 120 mmHg
